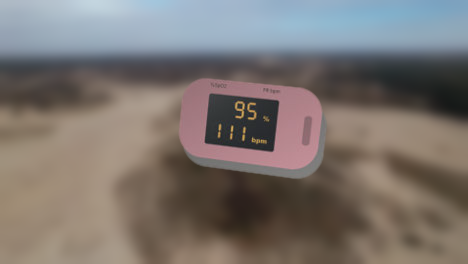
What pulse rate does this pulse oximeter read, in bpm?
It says 111 bpm
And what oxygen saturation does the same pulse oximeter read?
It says 95 %
